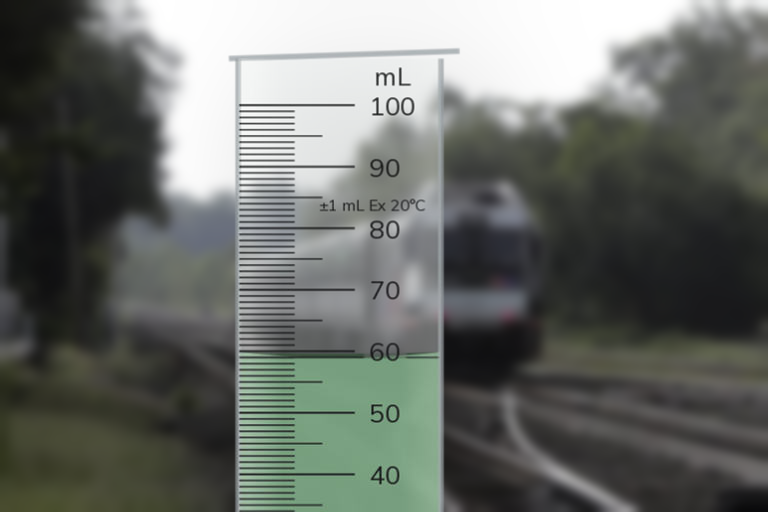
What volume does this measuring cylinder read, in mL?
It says 59 mL
